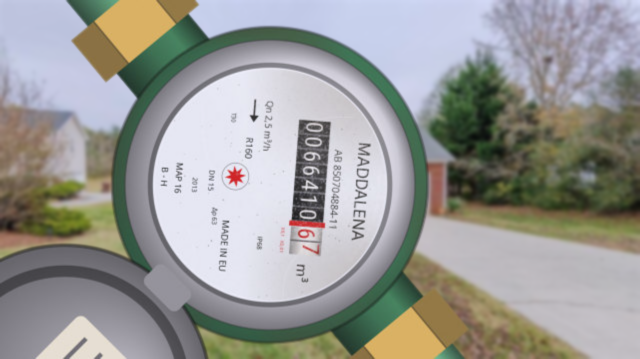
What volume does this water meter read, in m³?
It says 66410.67 m³
